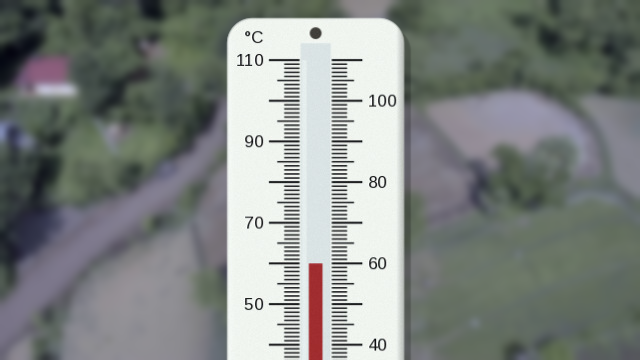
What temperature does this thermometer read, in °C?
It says 60 °C
